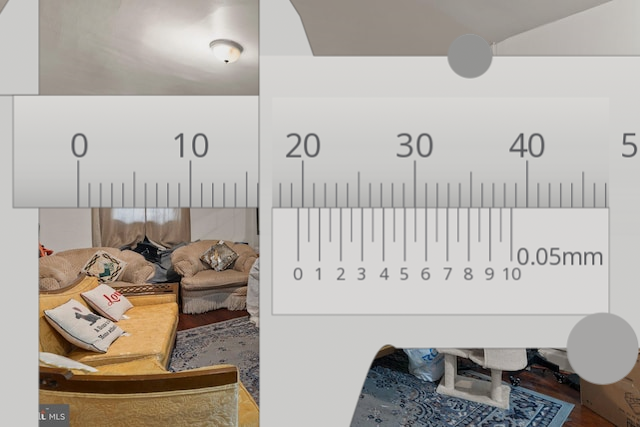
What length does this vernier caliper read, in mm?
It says 19.6 mm
